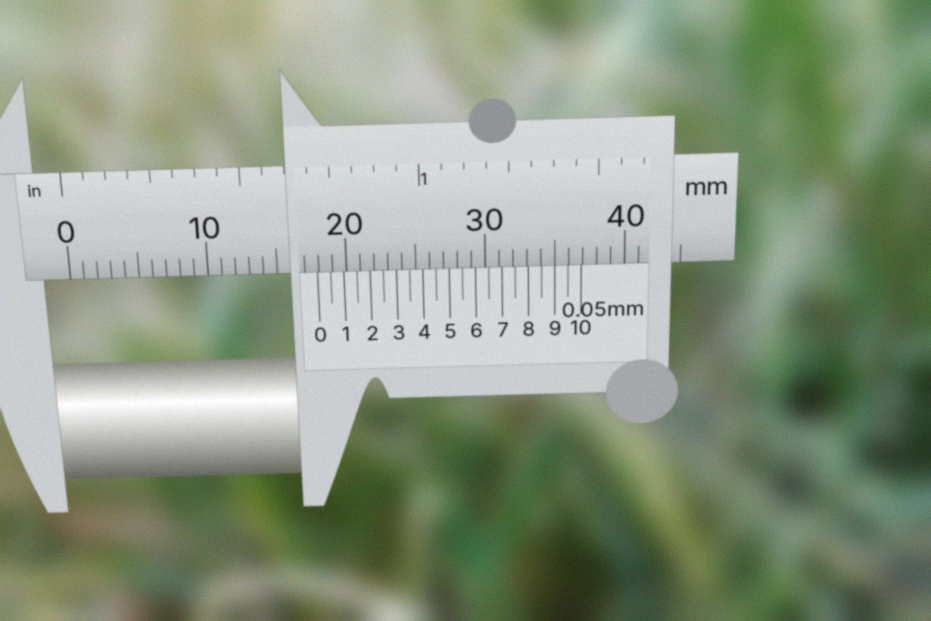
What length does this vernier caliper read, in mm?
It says 17.9 mm
